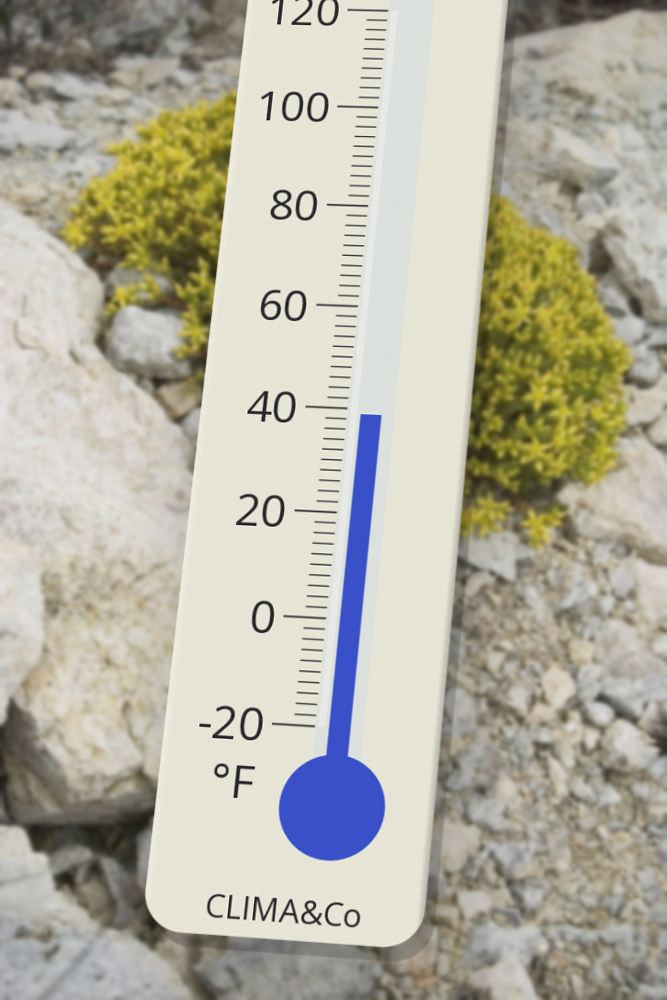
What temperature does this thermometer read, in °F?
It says 39 °F
